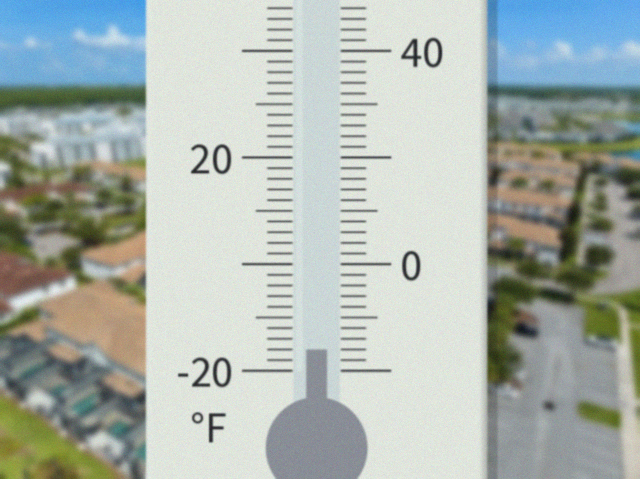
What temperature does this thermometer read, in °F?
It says -16 °F
